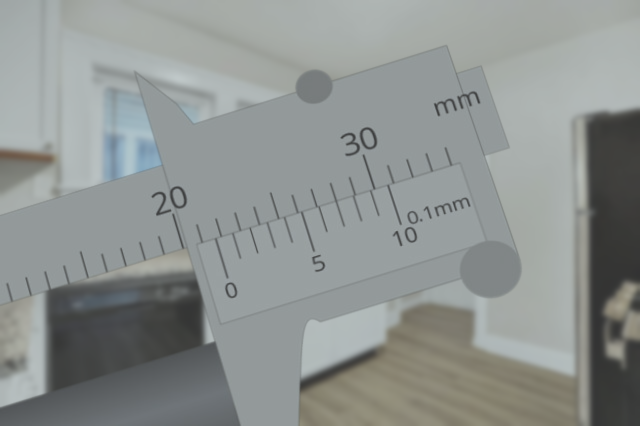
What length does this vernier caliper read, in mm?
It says 21.7 mm
